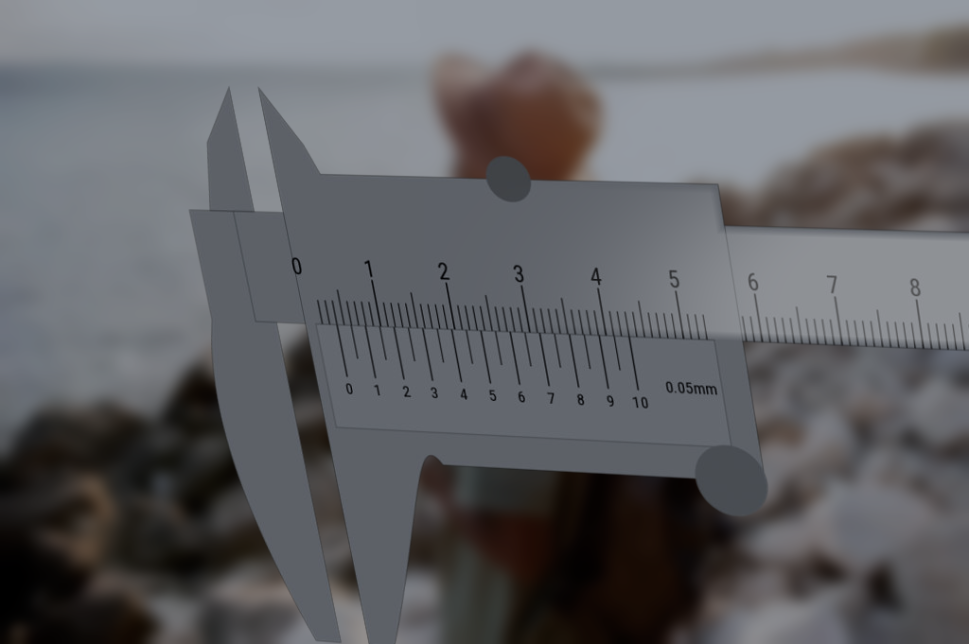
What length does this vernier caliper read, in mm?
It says 4.0 mm
